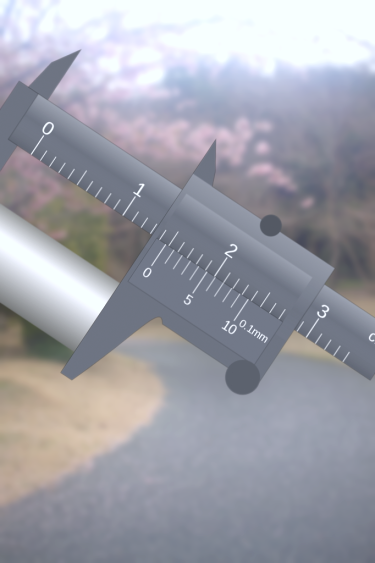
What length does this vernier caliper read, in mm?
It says 14.7 mm
